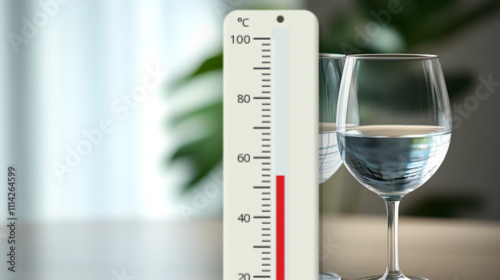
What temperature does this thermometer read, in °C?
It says 54 °C
